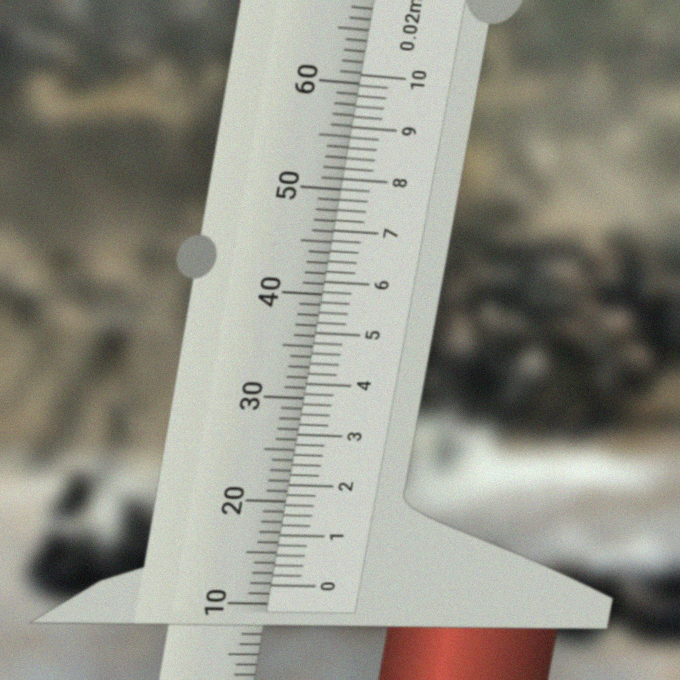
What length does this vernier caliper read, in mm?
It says 11.8 mm
